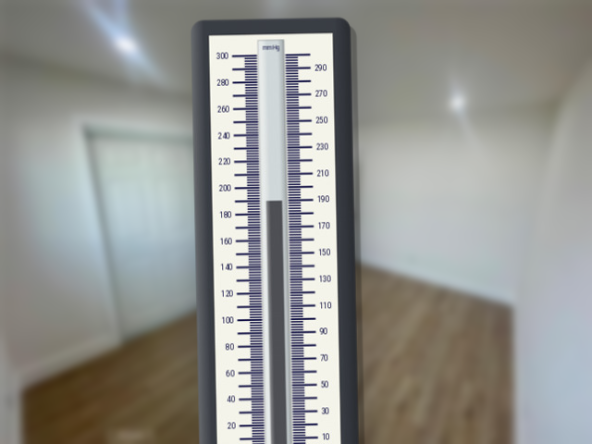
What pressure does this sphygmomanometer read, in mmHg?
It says 190 mmHg
